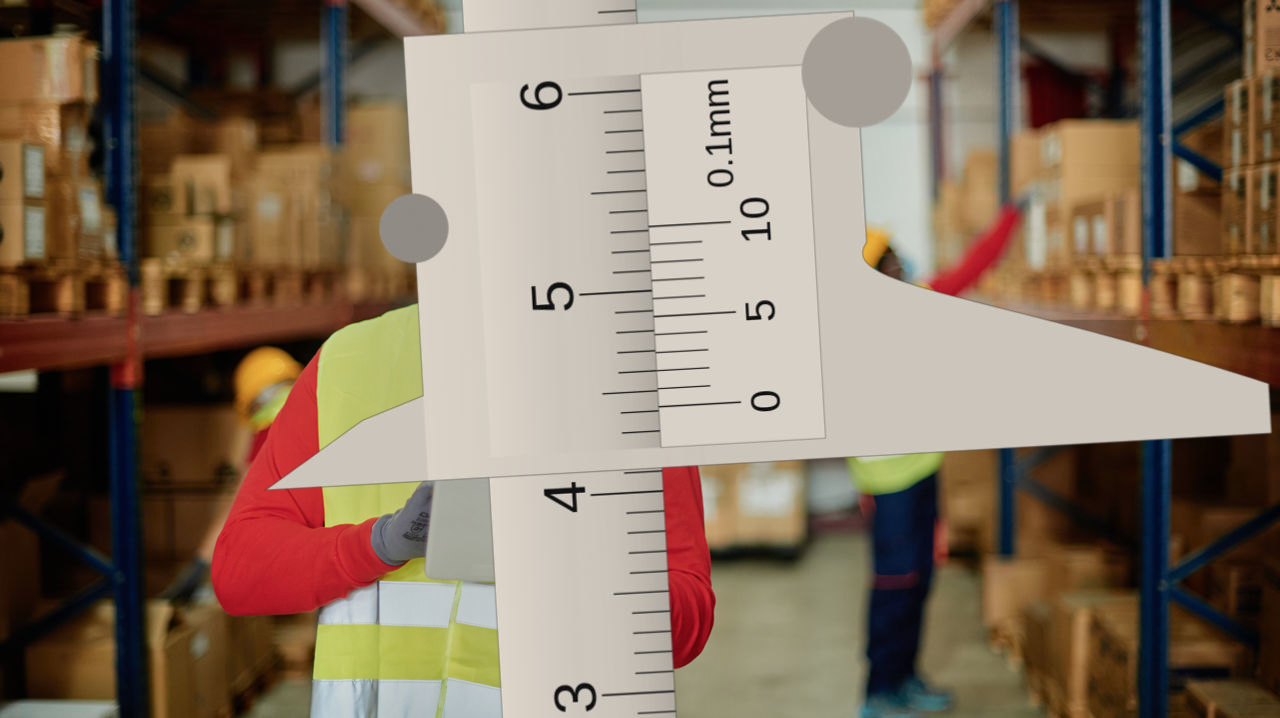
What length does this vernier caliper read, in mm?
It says 44.2 mm
